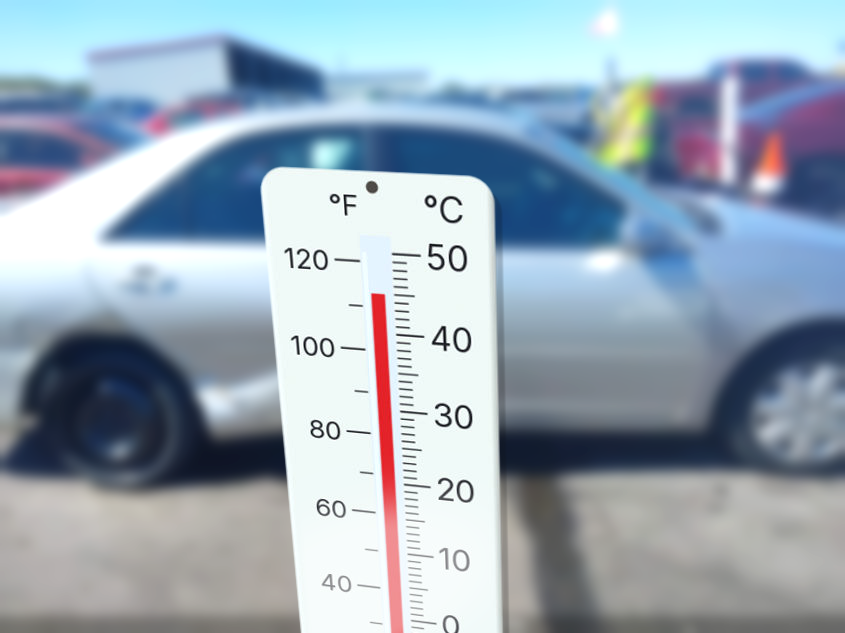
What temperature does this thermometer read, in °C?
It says 45 °C
